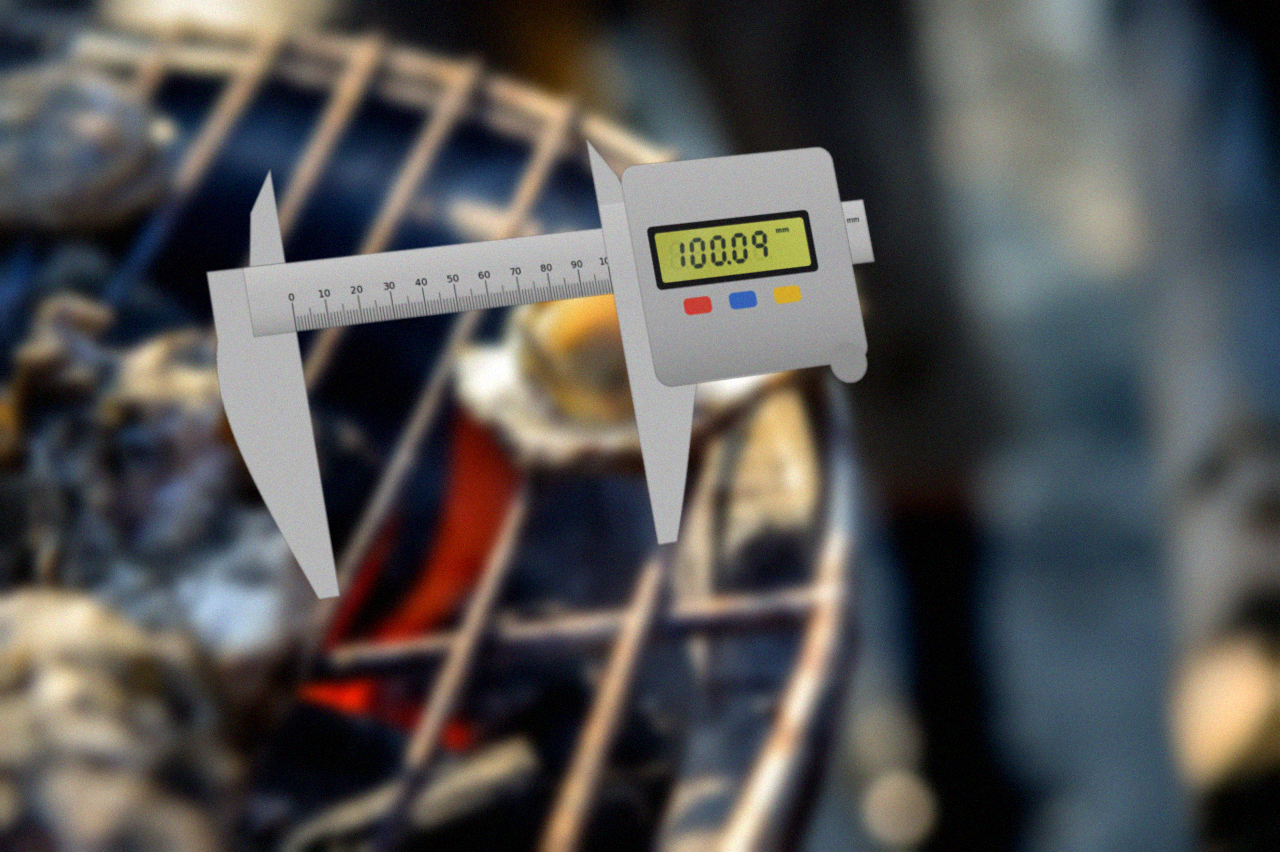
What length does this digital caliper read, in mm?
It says 100.09 mm
